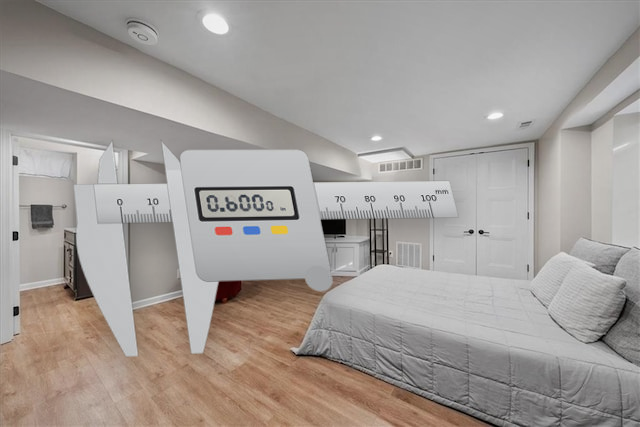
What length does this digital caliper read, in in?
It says 0.6000 in
